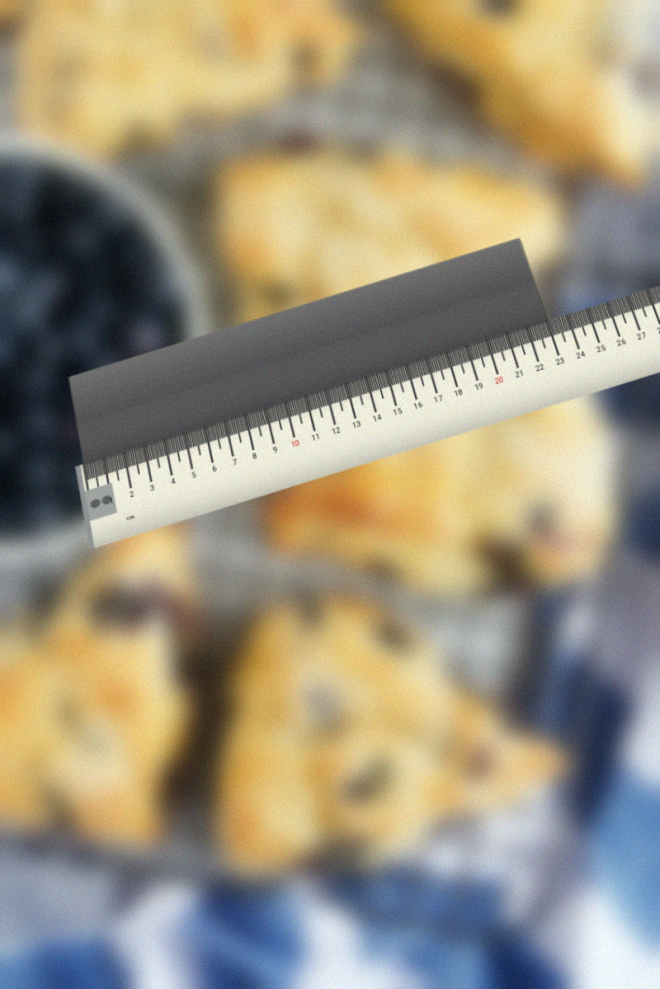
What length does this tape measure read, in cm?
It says 23 cm
